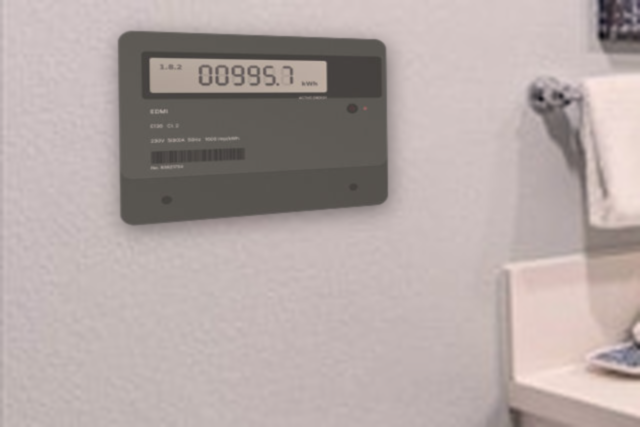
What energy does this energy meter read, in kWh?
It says 995.7 kWh
